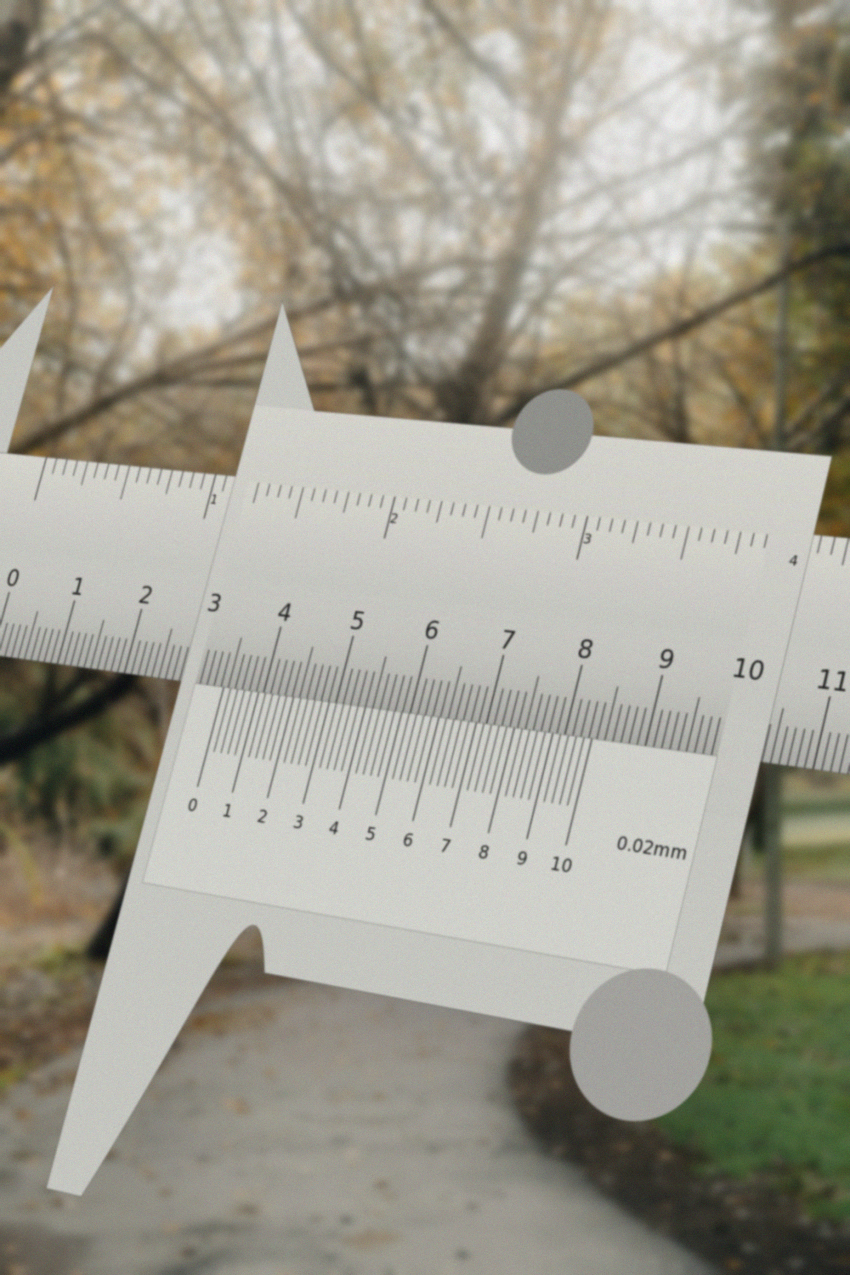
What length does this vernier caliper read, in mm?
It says 34.4 mm
